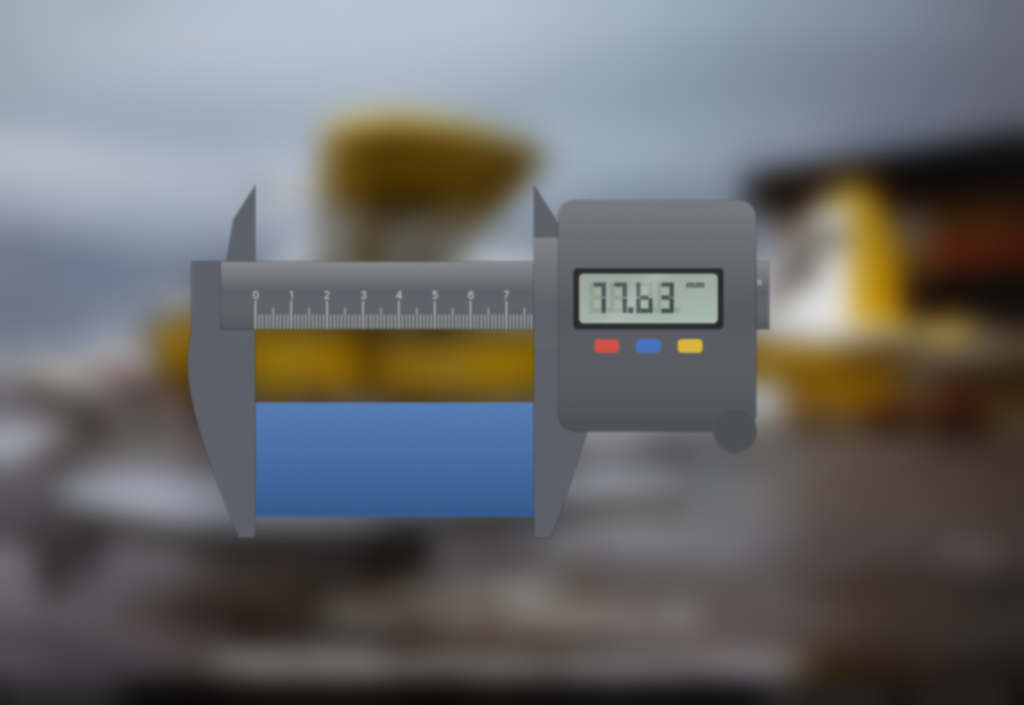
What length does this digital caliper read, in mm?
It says 77.63 mm
